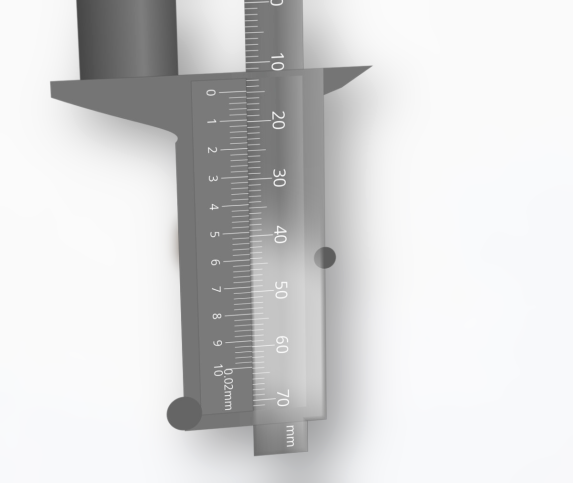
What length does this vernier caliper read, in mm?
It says 14.8 mm
